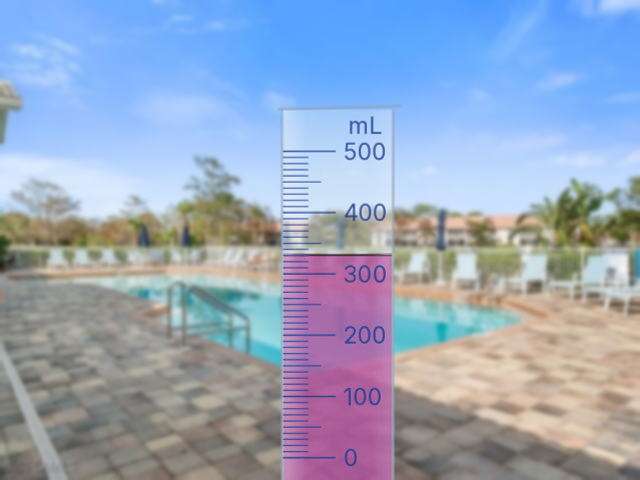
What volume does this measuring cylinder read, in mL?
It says 330 mL
